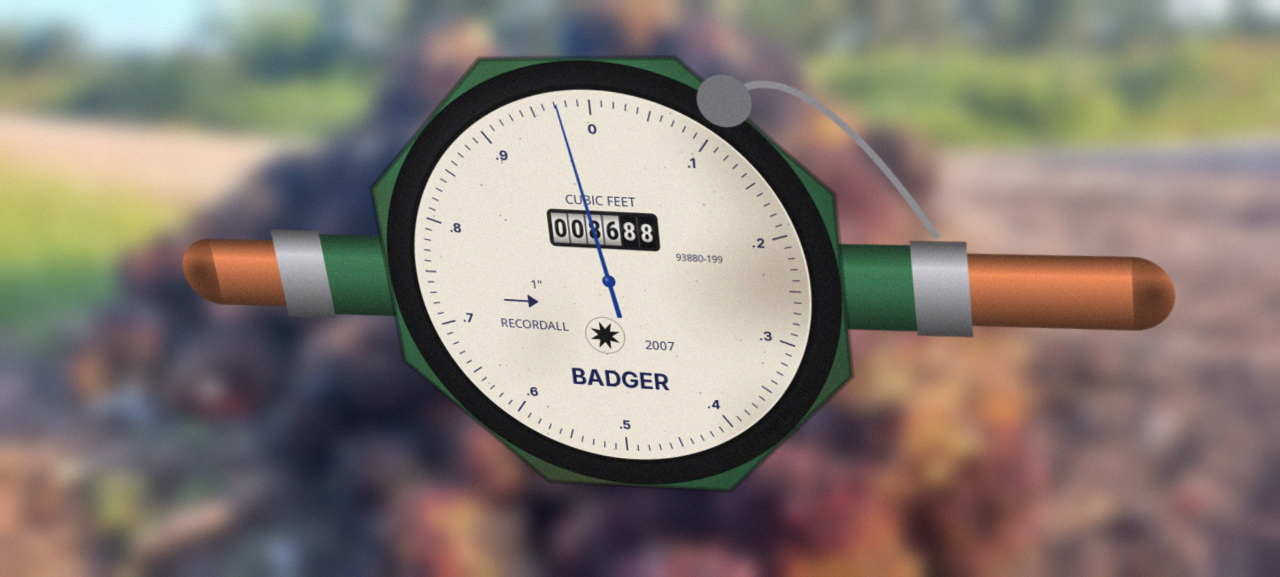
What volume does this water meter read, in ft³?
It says 8687.97 ft³
